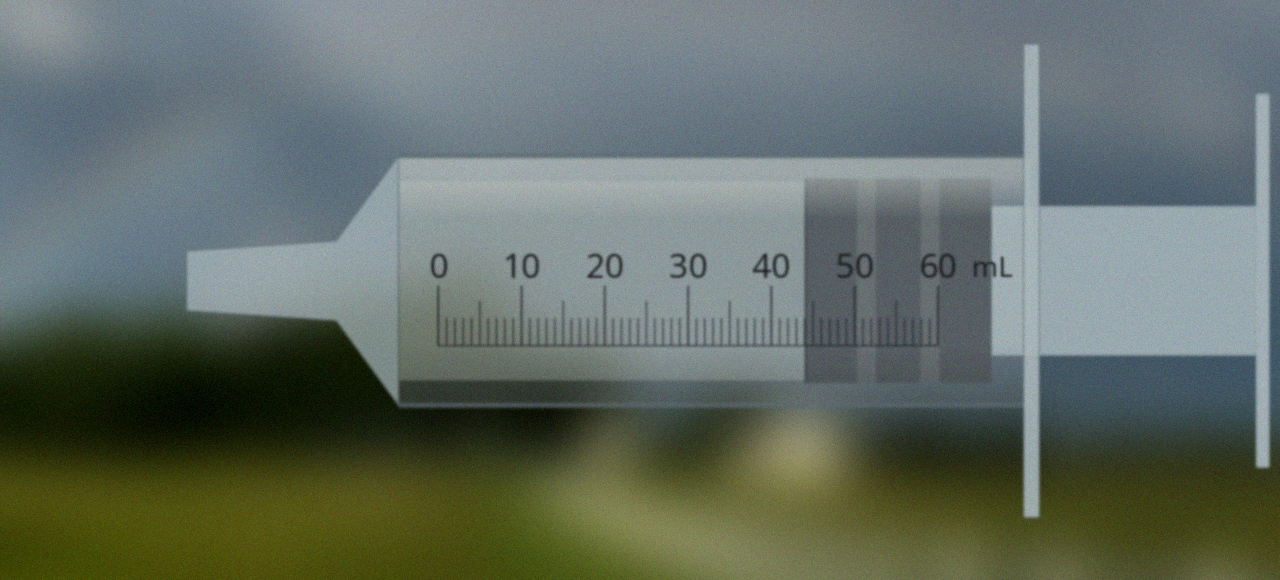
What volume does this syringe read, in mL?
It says 44 mL
